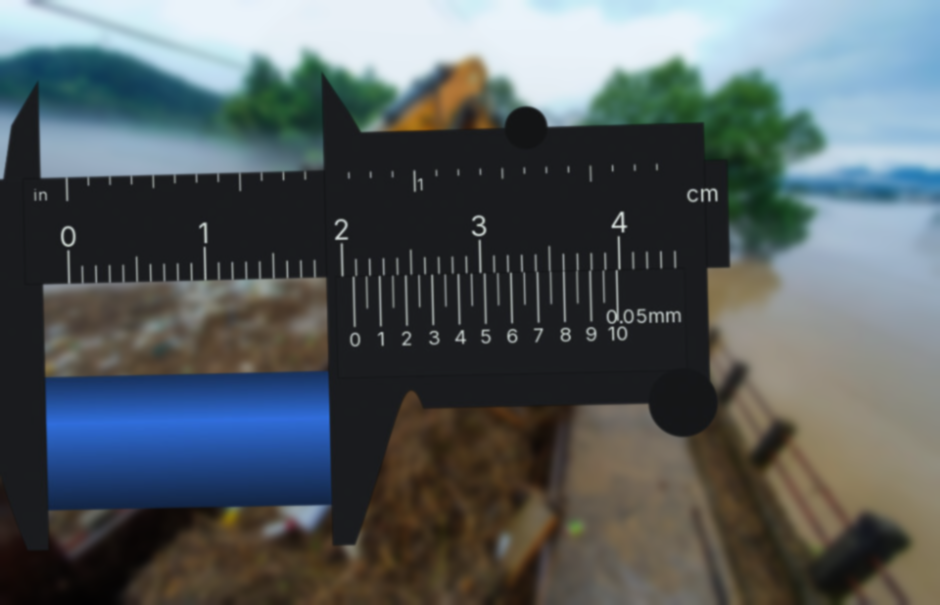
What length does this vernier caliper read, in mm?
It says 20.8 mm
